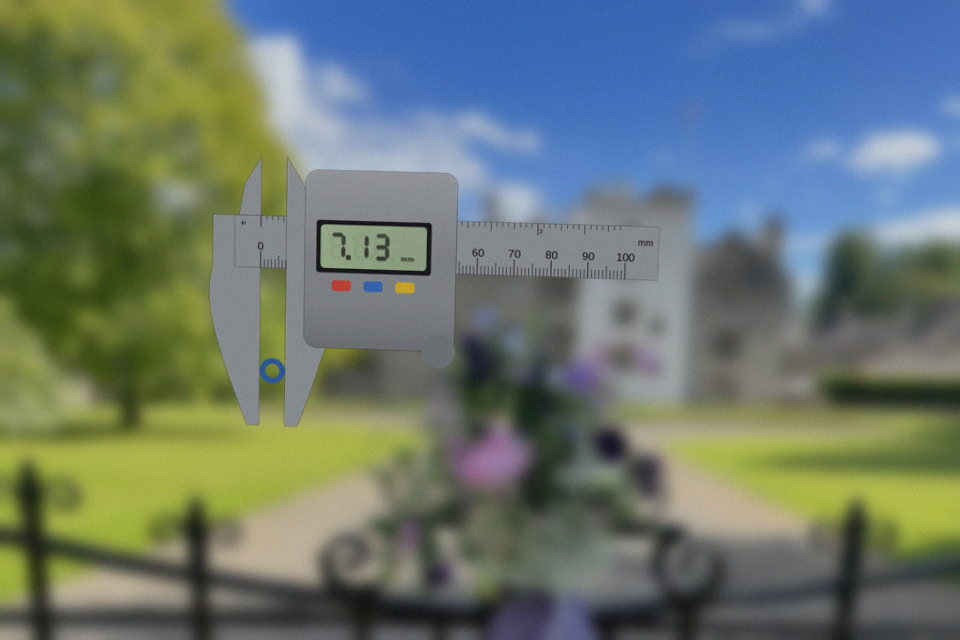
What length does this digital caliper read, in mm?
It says 7.13 mm
